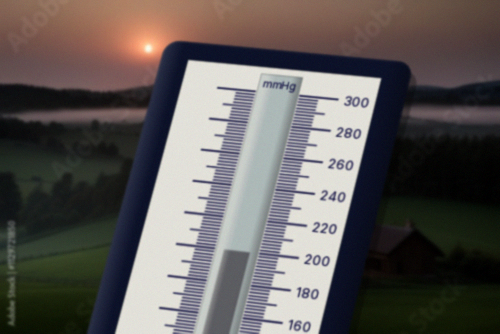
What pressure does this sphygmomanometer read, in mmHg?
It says 200 mmHg
